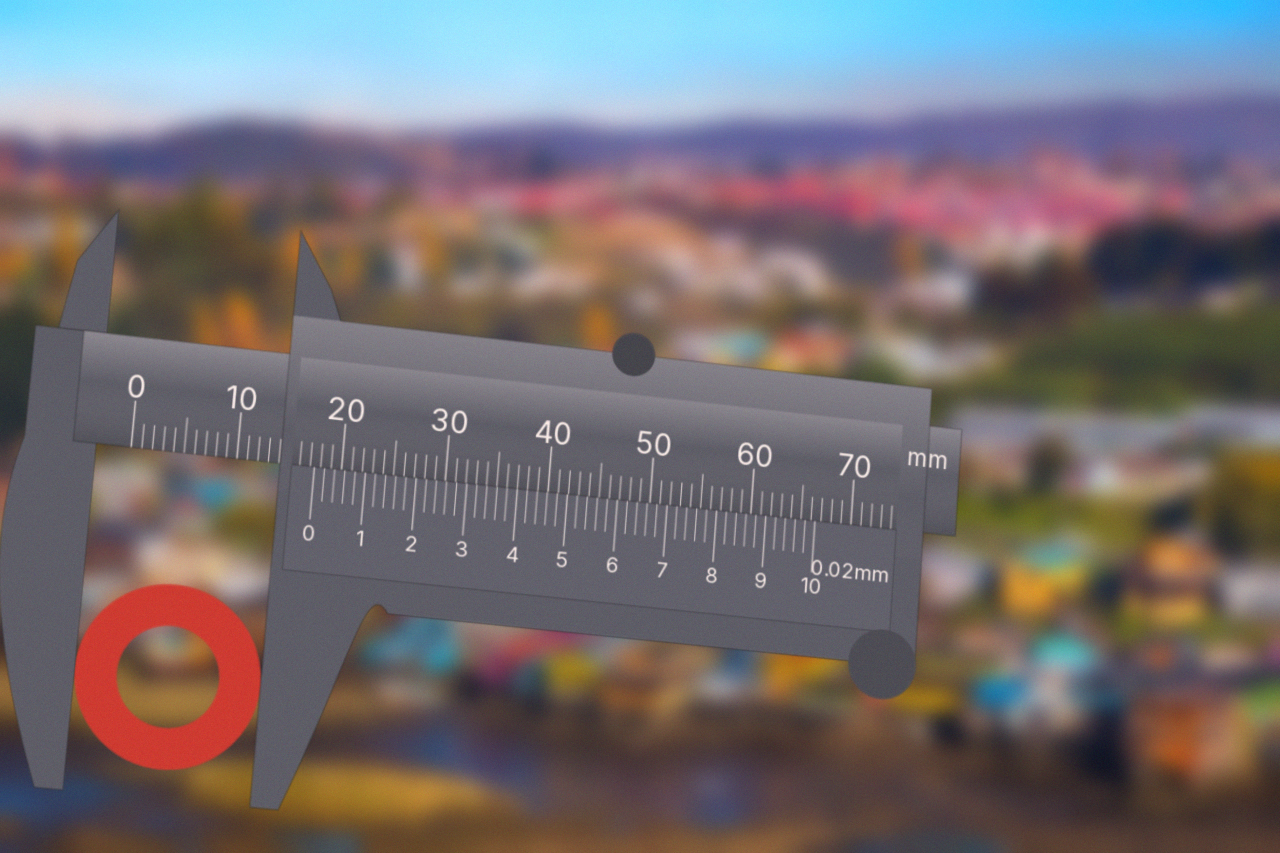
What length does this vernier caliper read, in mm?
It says 17.4 mm
